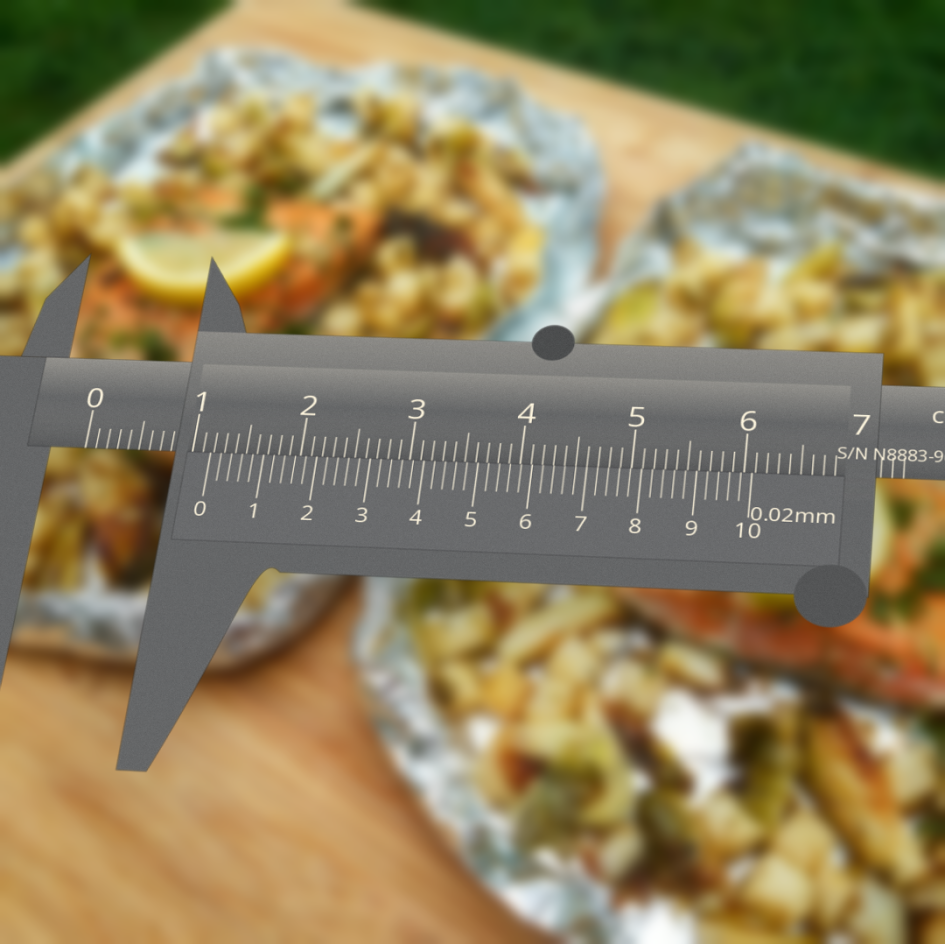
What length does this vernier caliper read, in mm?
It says 11.7 mm
